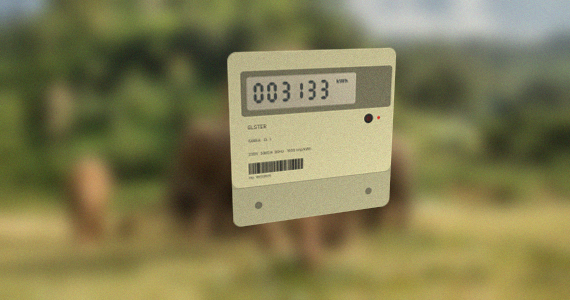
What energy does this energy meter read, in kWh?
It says 3133 kWh
